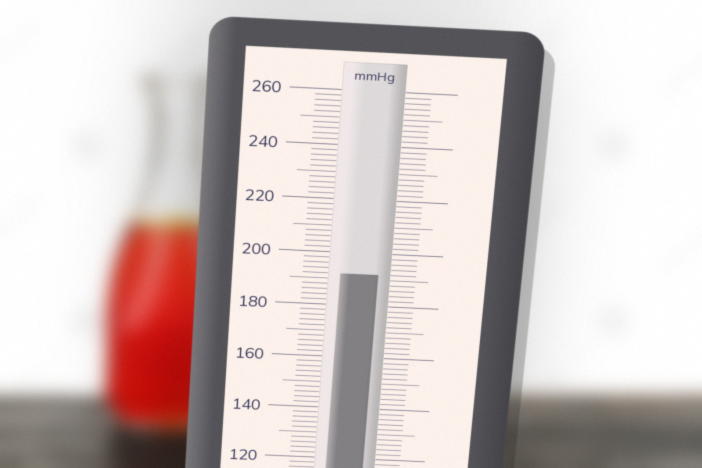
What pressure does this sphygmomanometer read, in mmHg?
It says 192 mmHg
